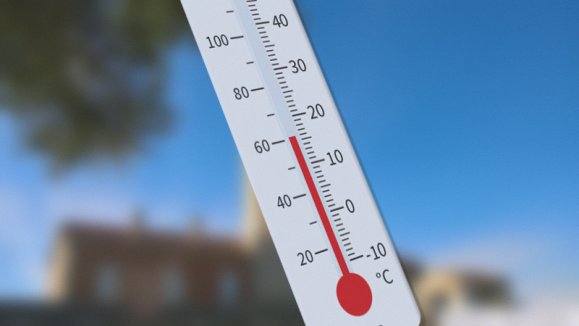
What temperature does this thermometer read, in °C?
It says 16 °C
